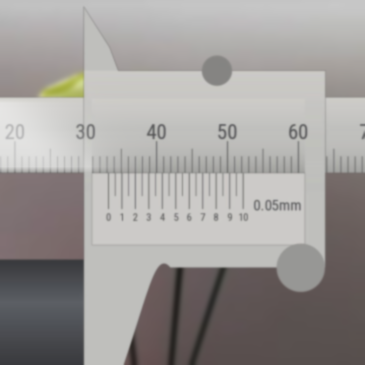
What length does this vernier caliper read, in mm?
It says 33.2 mm
